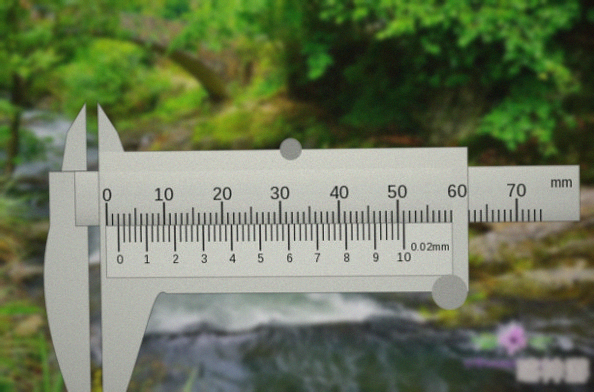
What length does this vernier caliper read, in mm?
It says 2.0 mm
